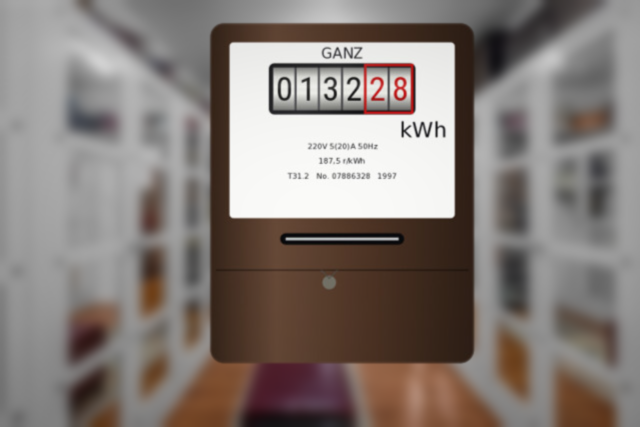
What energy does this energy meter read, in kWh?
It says 132.28 kWh
